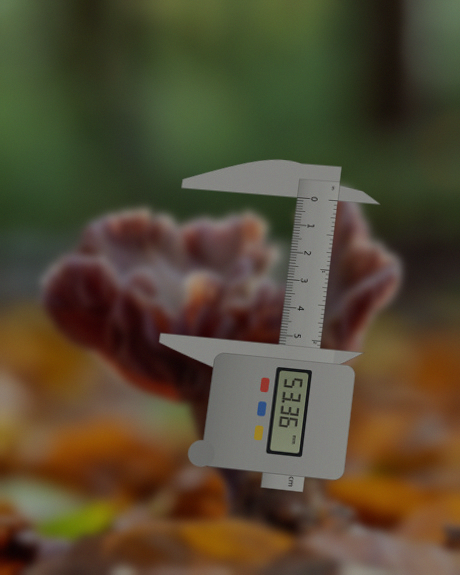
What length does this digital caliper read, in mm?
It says 53.36 mm
